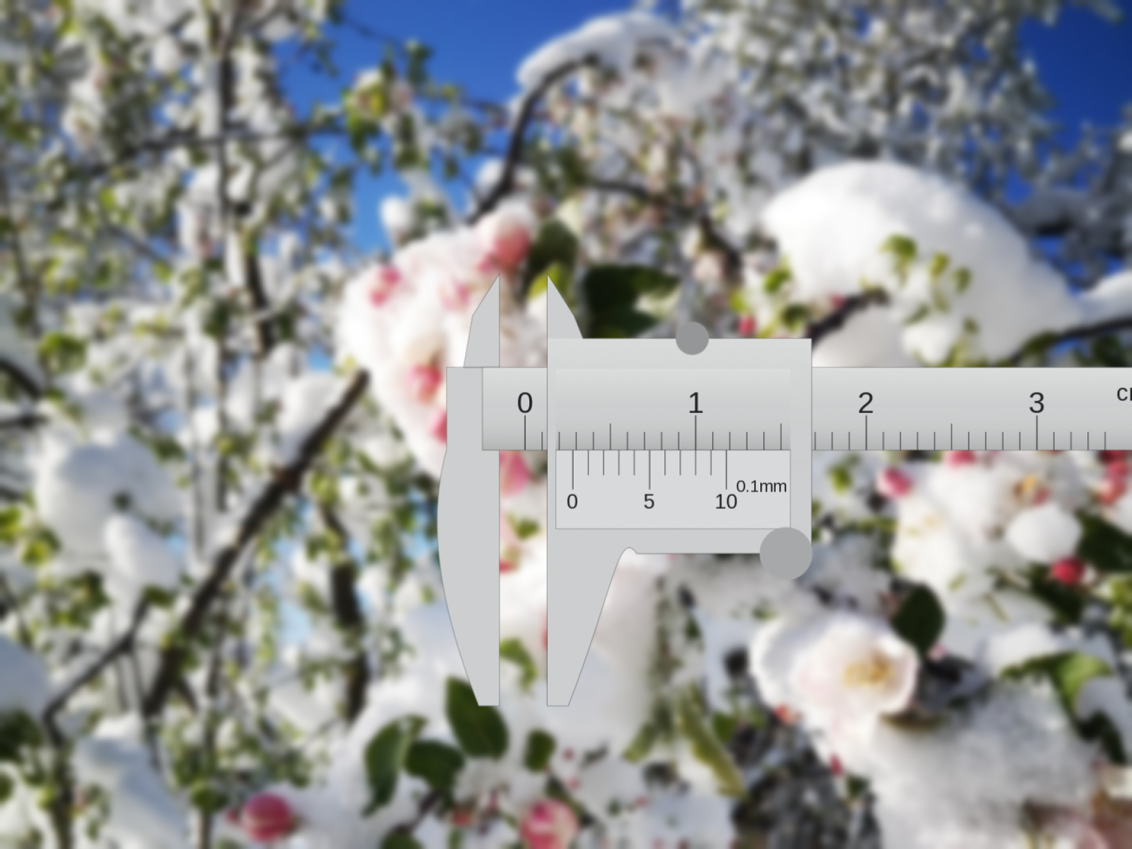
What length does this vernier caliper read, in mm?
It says 2.8 mm
